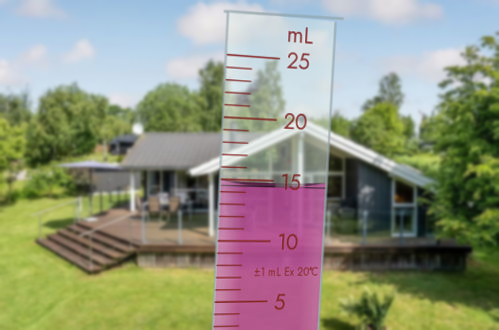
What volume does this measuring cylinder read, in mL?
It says 14.5 mL
